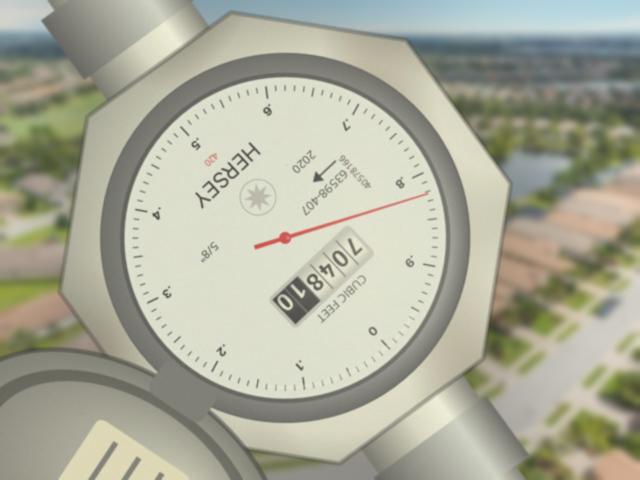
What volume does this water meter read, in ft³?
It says 704809.82 ft³
